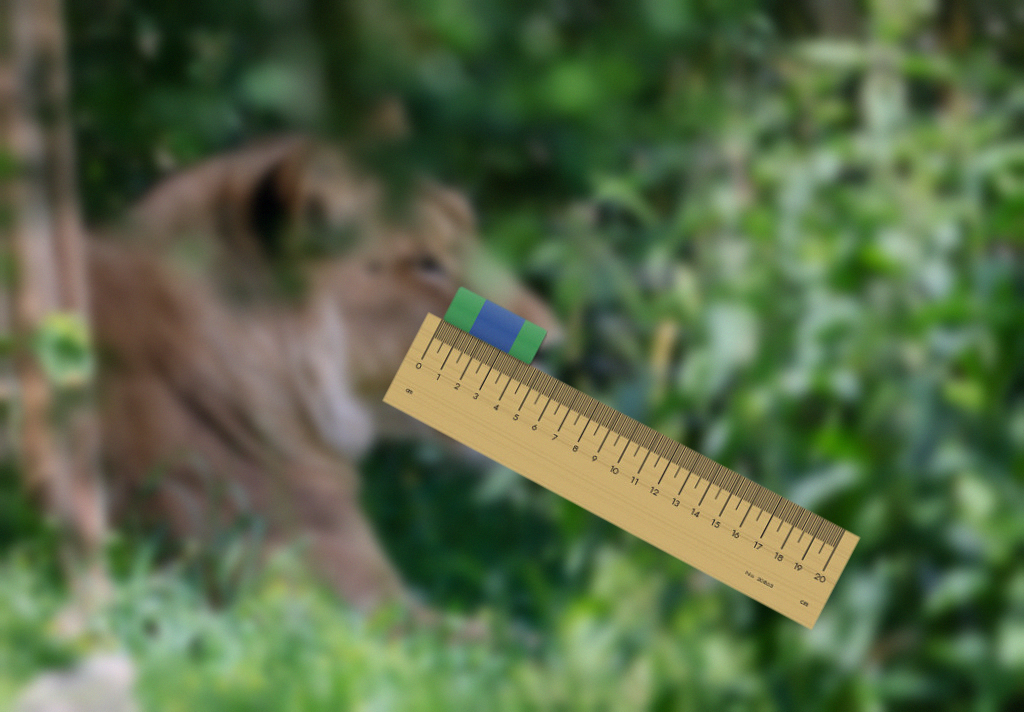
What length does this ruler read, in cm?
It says 4.5 cm
